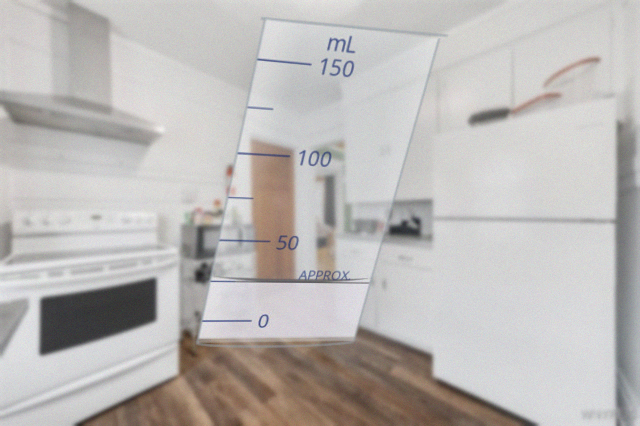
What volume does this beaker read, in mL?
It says 25 mL
